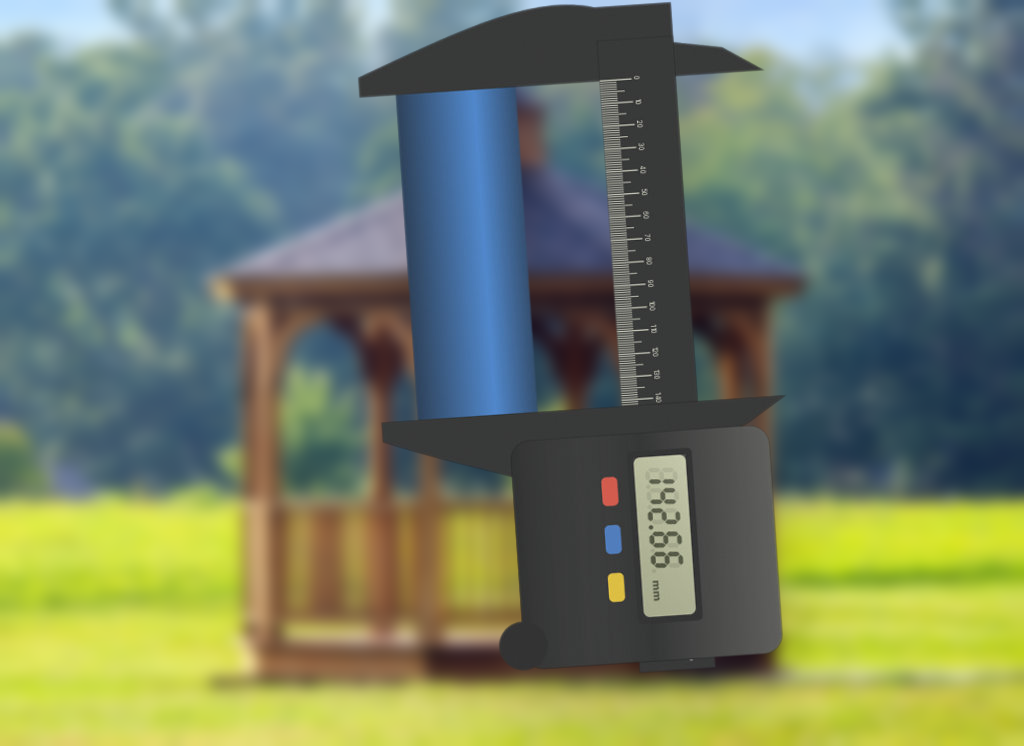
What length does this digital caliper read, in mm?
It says 142.66 mm
